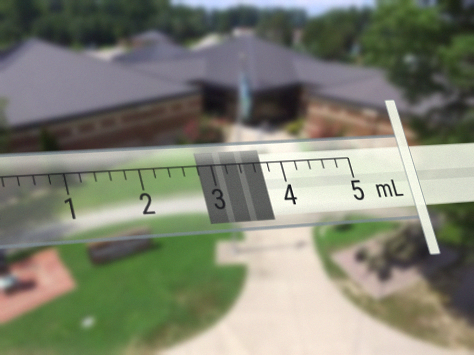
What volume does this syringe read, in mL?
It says 2.8 mL
